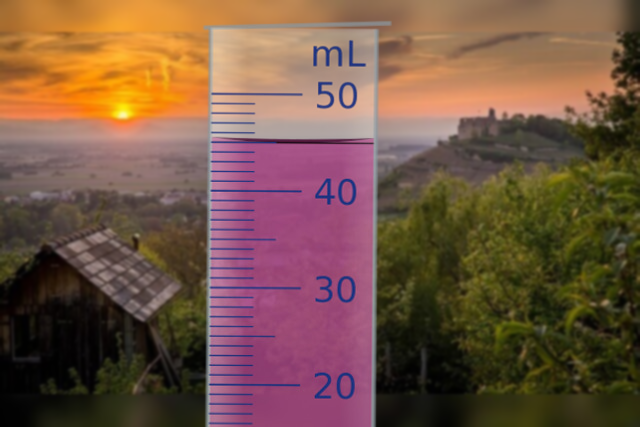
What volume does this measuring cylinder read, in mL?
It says 45 mL
